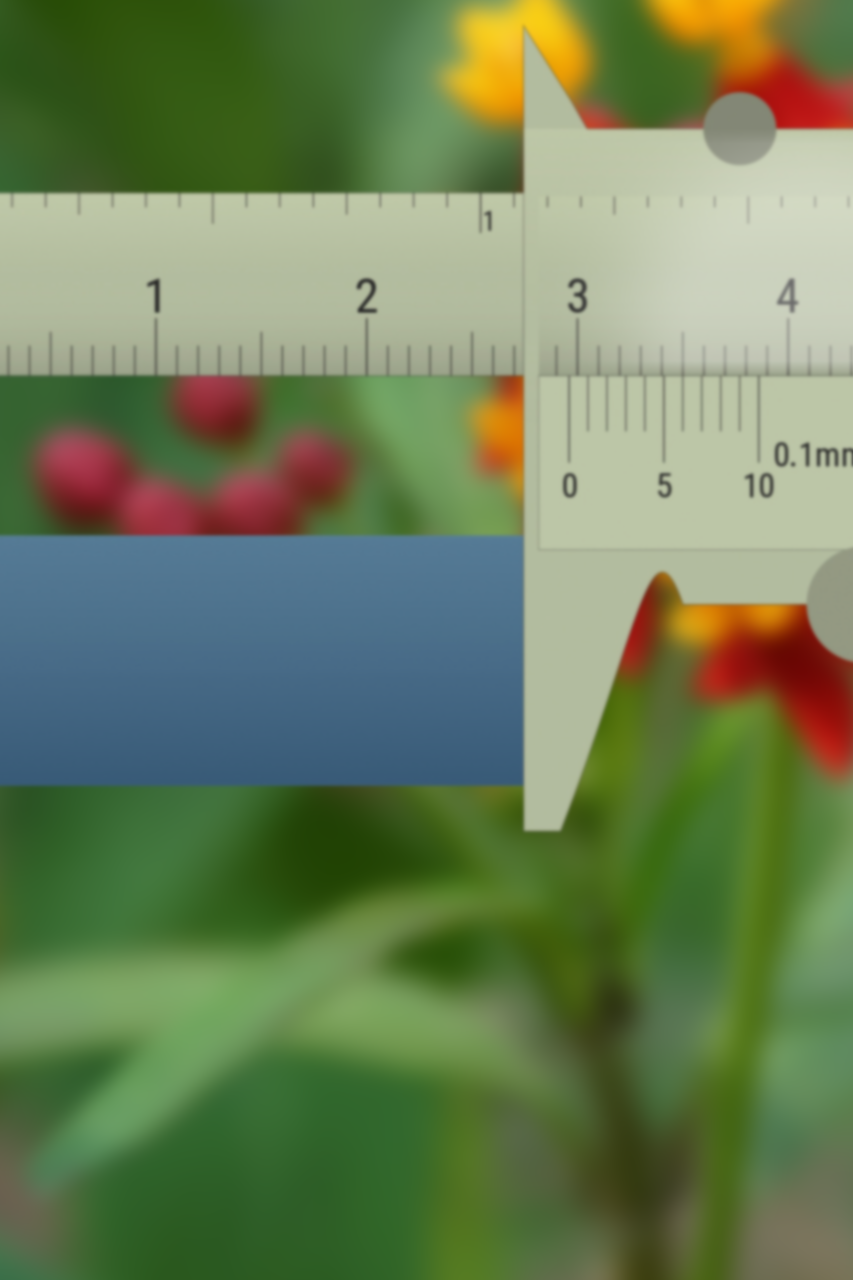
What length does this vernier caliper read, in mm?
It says 29.6 mm
